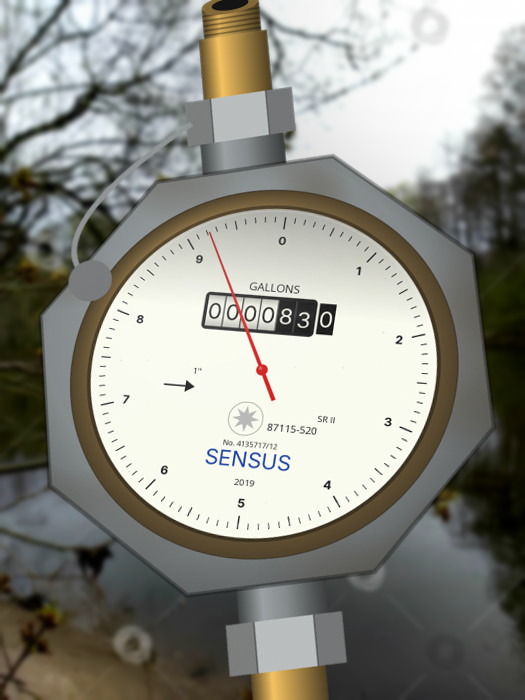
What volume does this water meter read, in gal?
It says 829.2 gal
